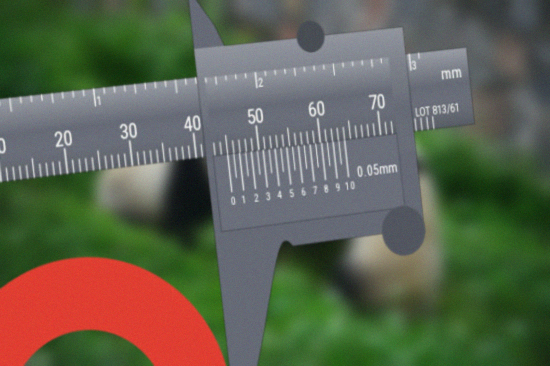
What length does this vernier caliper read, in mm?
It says 45.0 mm
